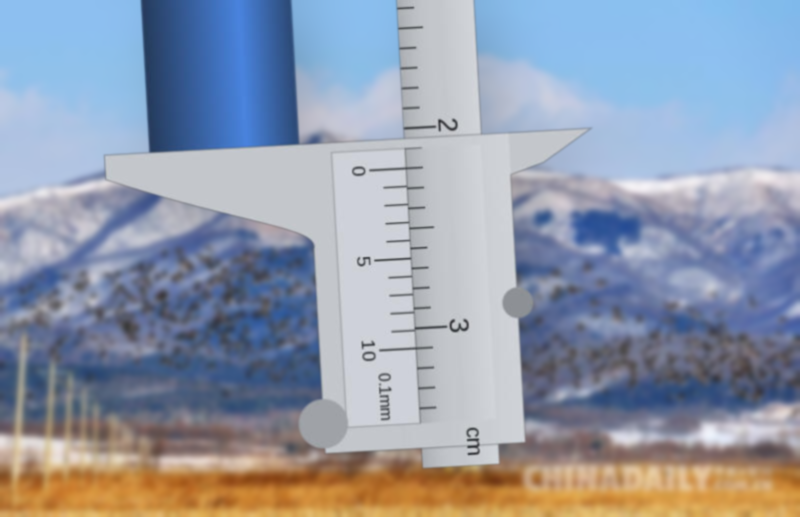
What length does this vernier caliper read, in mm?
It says 22.0 mm
